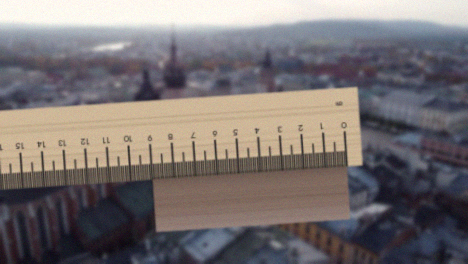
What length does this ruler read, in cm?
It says 9 cm
